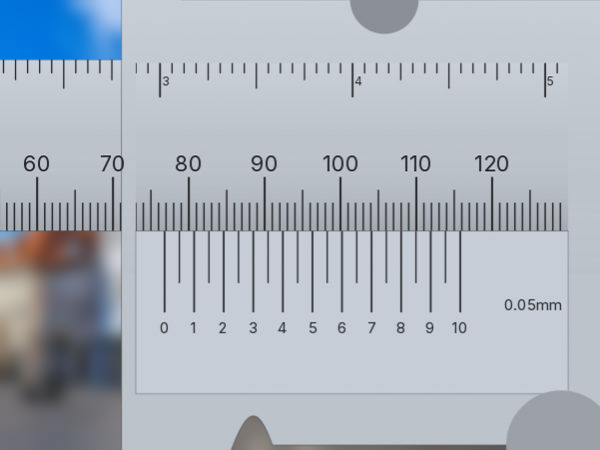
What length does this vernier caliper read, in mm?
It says 76.8 mm
